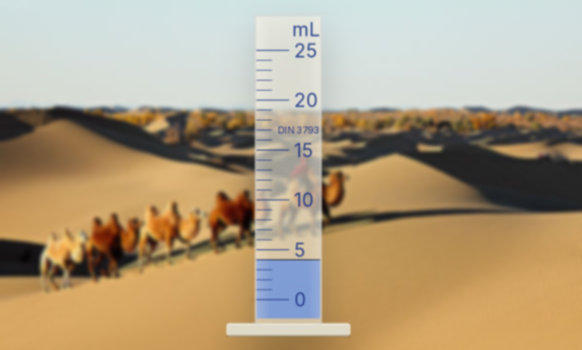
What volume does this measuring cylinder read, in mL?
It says 4 mL
